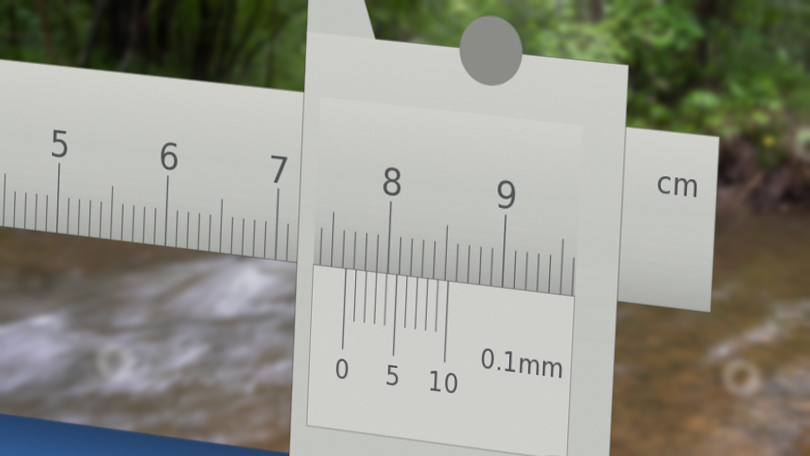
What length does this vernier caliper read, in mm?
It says 76.3 mm
